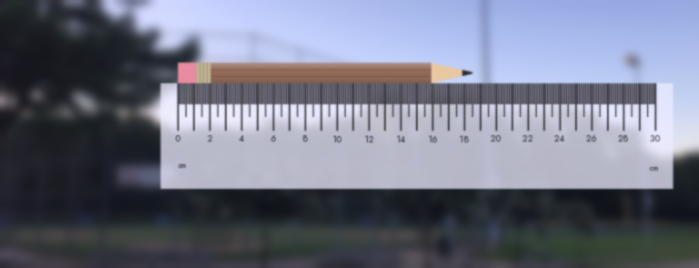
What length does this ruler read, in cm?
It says 18.5 cm
